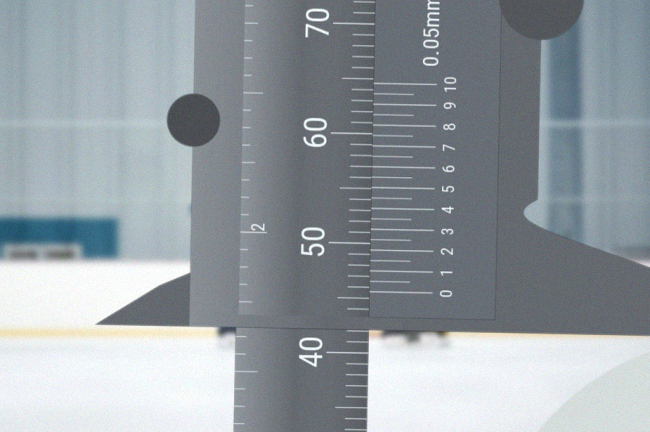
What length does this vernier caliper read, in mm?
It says 45.6 mm
